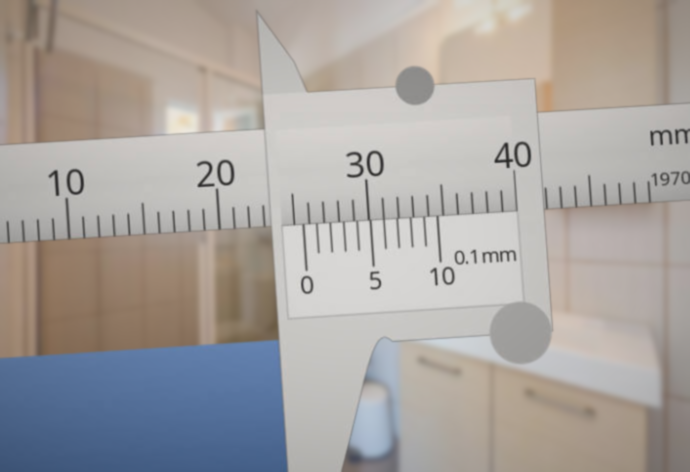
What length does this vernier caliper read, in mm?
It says 25.6 mm
